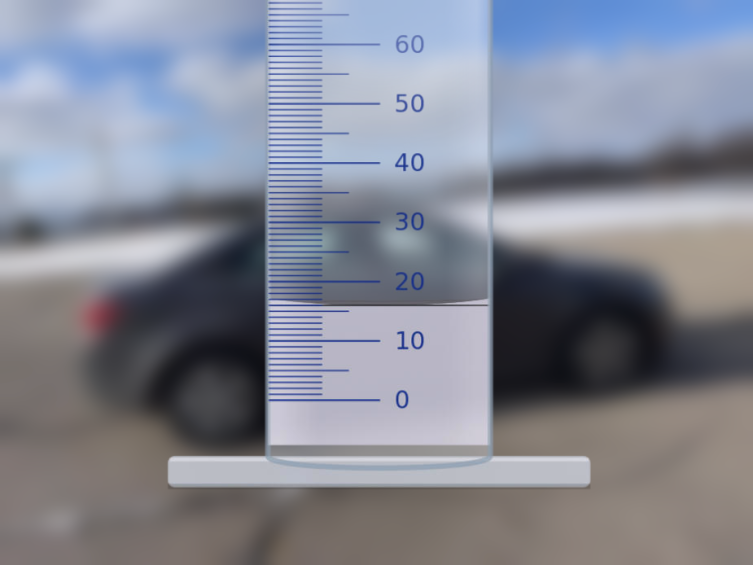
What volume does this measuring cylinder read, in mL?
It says 16 mL
